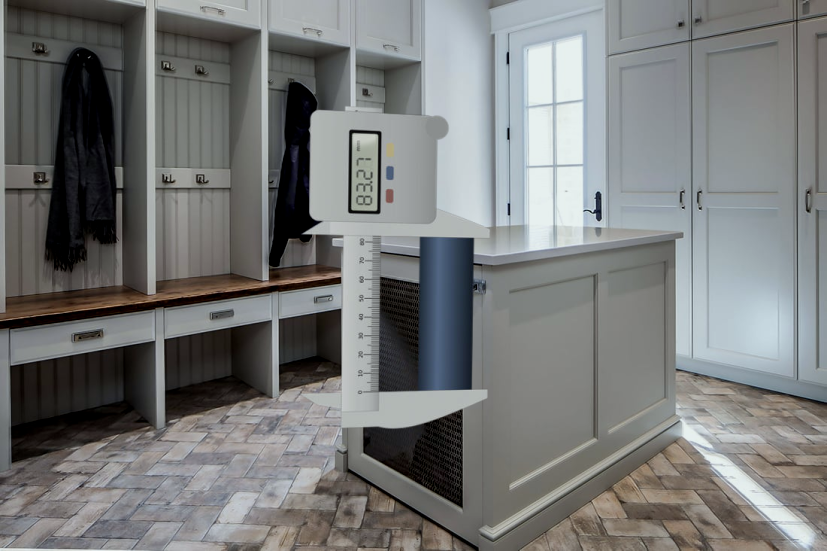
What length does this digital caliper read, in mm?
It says 83.27 mm
